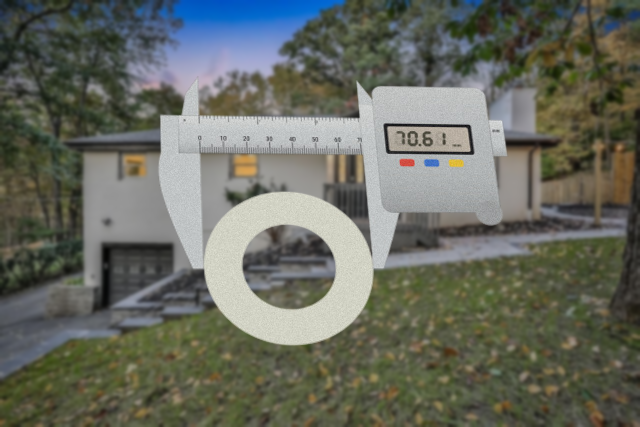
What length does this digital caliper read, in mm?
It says 70.61 mm
